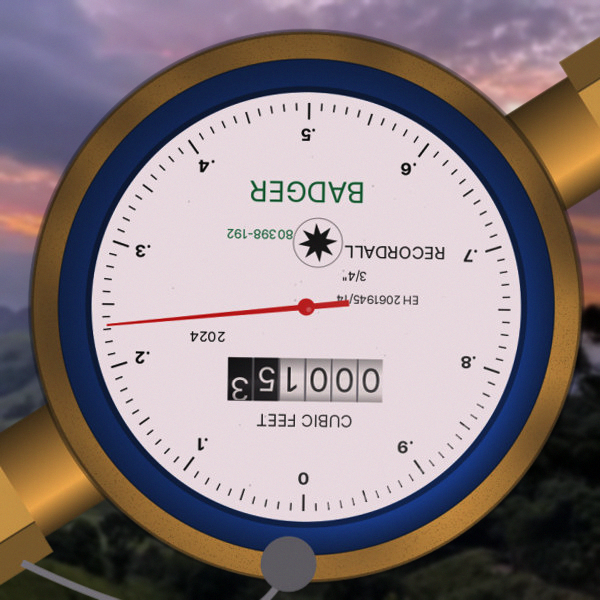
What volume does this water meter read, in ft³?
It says 153.23 ft³
